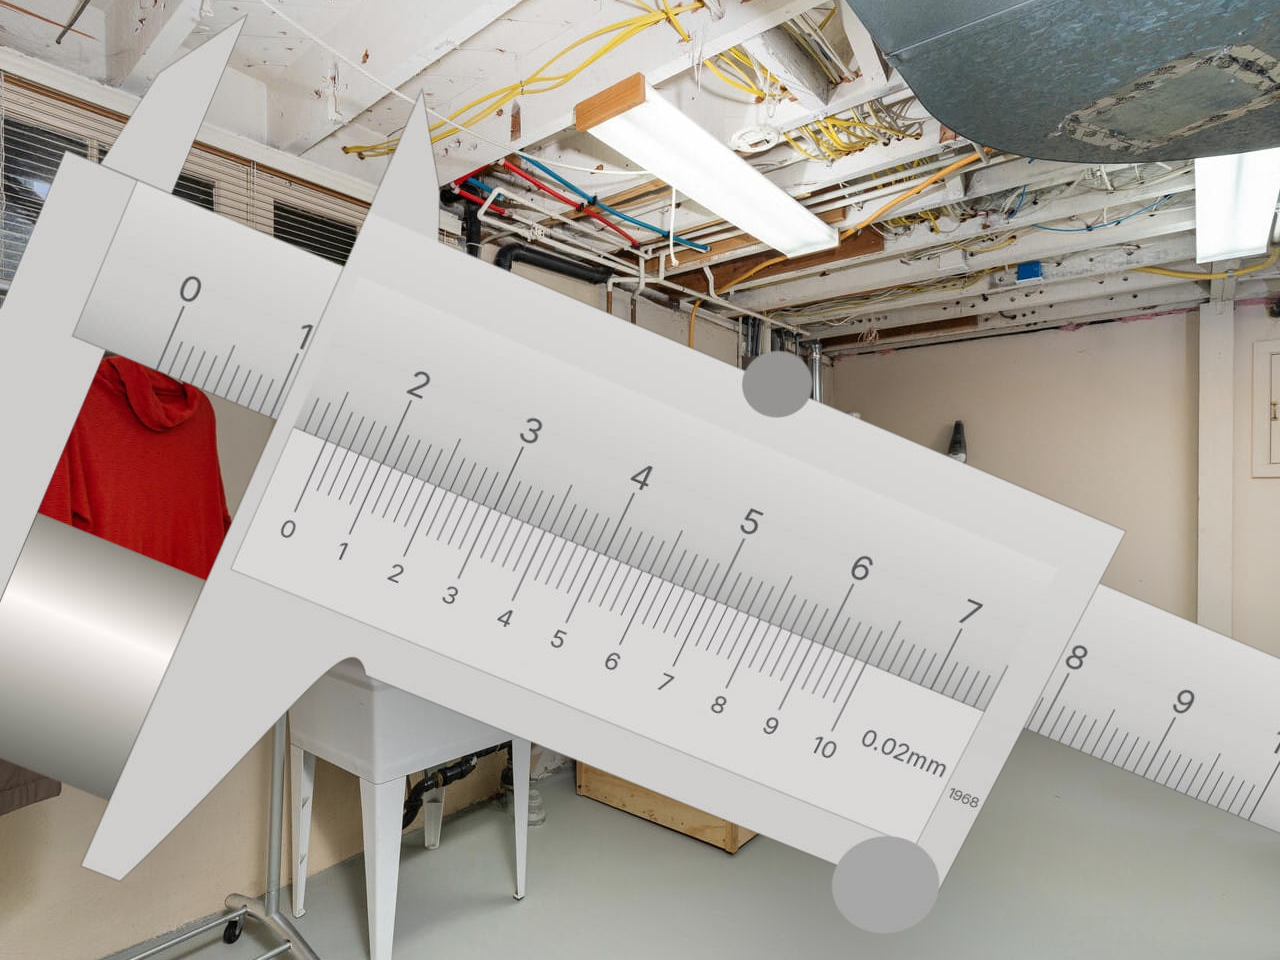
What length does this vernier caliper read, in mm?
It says 15.0 mm
